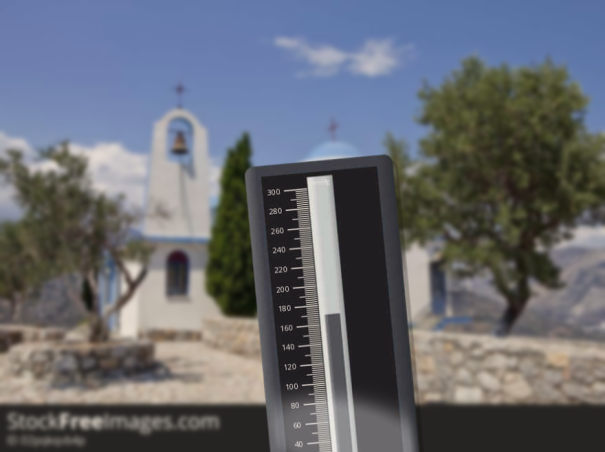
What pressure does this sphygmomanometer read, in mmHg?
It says 170 mmHg
